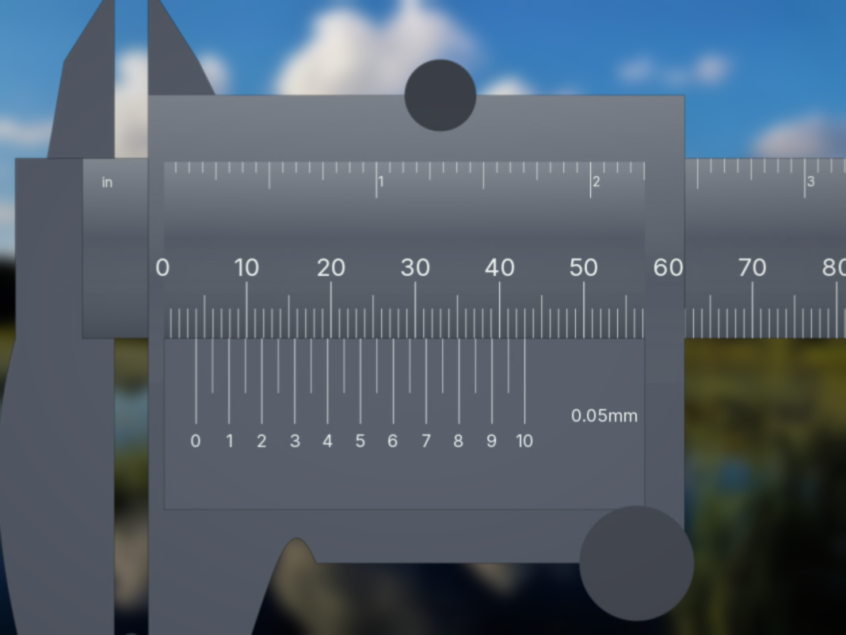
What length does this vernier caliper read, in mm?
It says 4.0 mm
